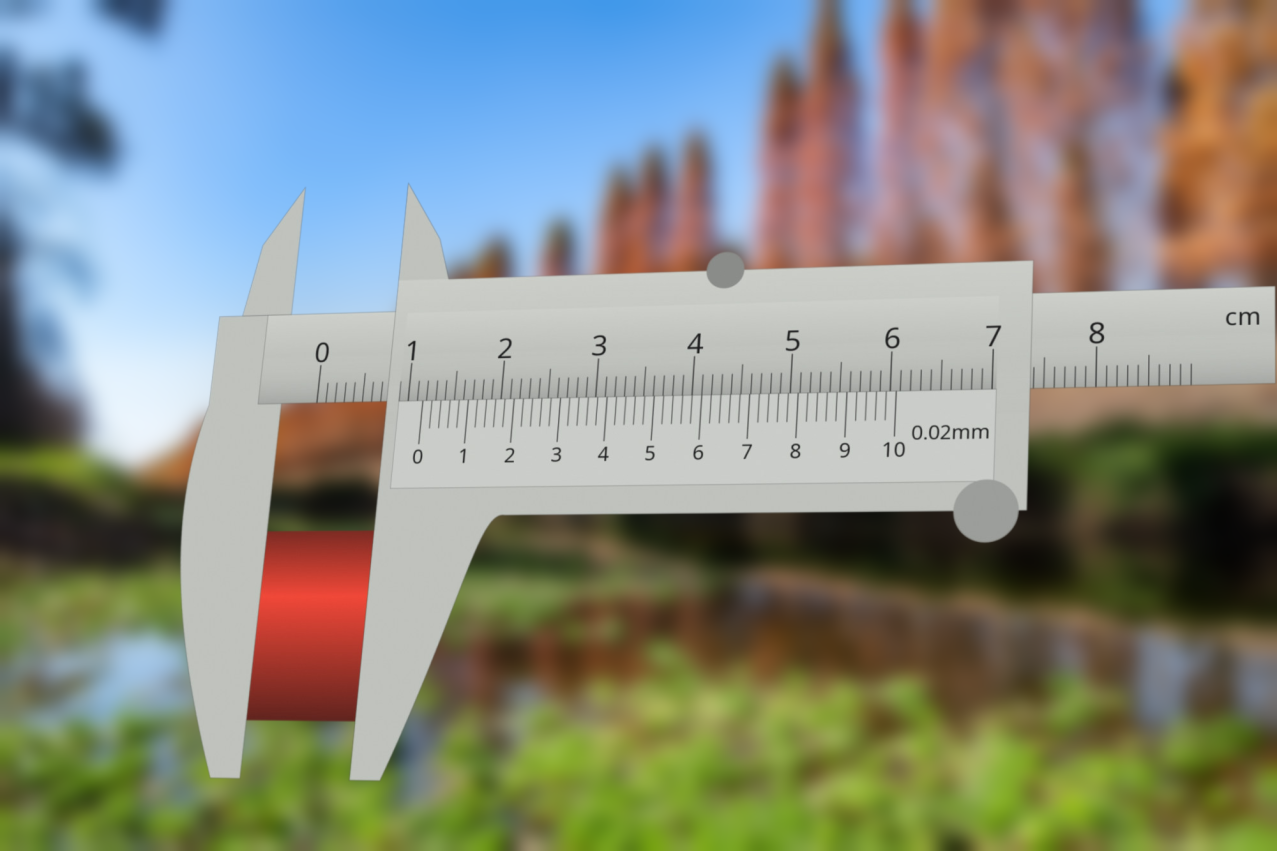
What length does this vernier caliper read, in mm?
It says 11.6 mm
